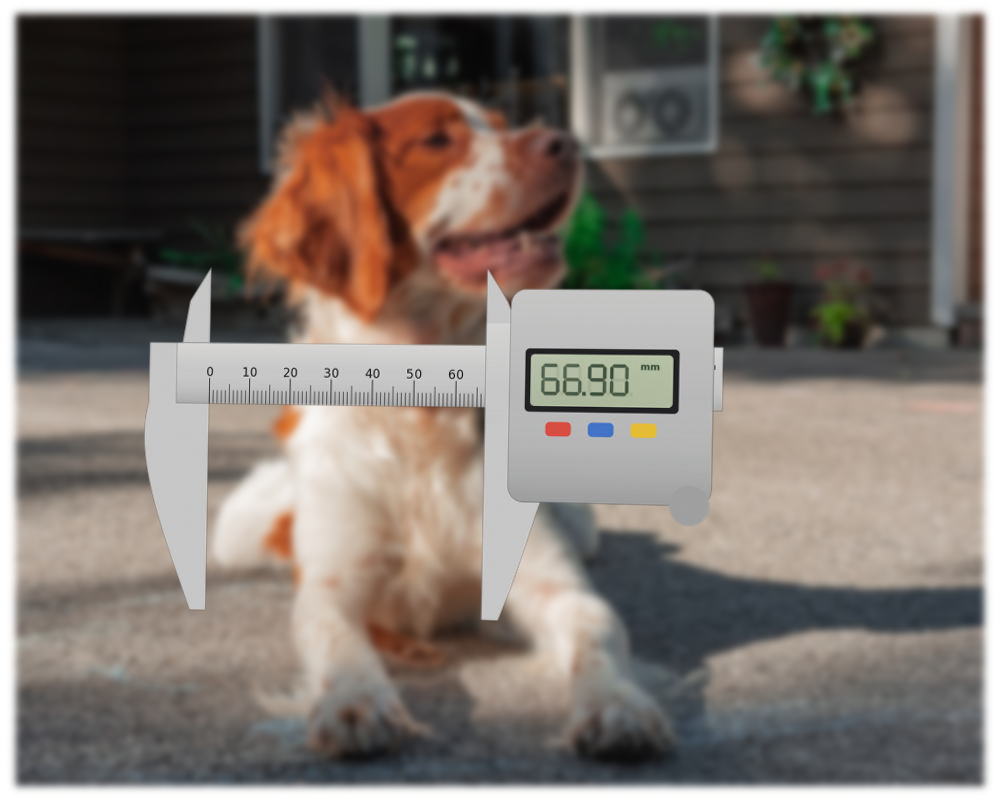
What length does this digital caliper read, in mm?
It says 66.90 mm
